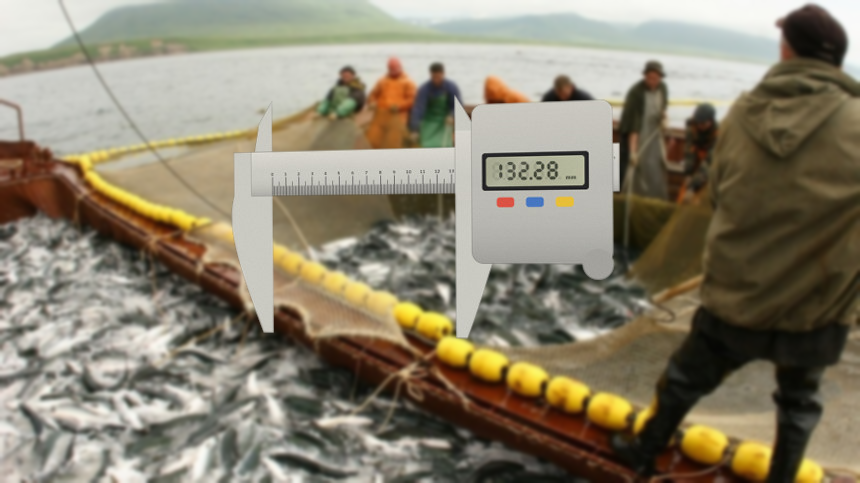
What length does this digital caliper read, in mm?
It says 132.28 mm
